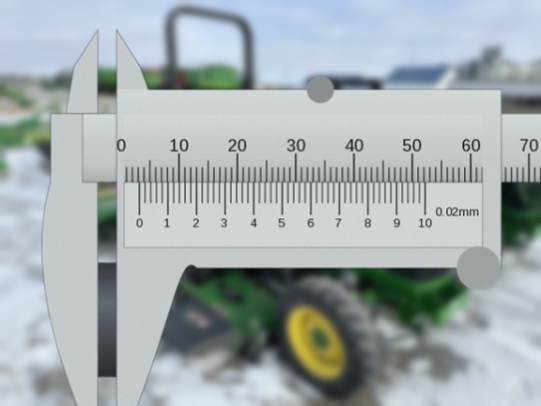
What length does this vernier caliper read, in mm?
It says 3.2 mm
